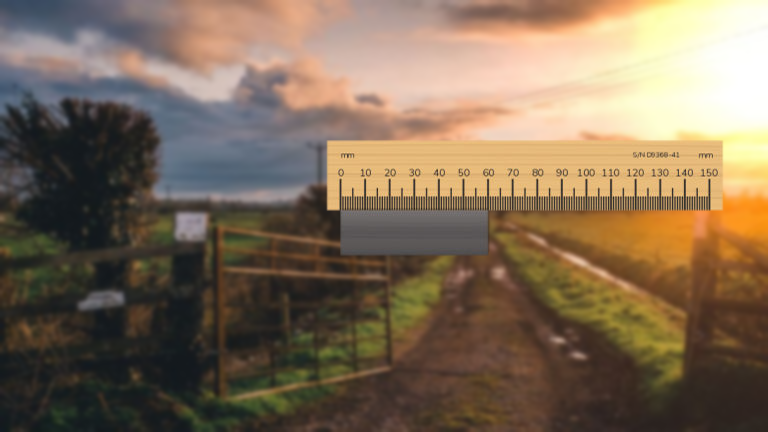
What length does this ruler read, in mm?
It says 60 mm
